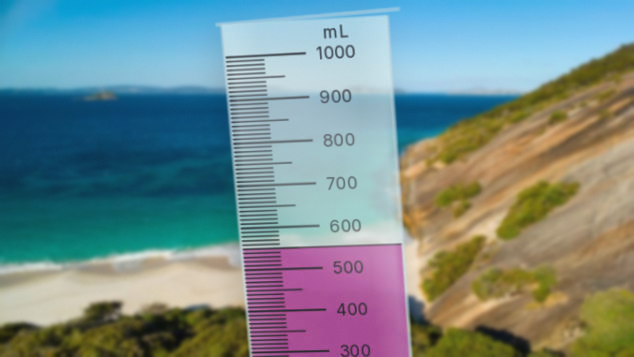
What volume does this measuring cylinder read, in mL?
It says 550 mL
